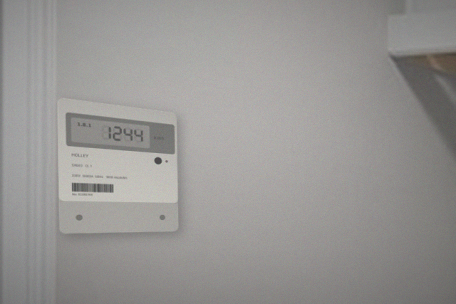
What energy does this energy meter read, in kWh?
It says 1244 kWh
